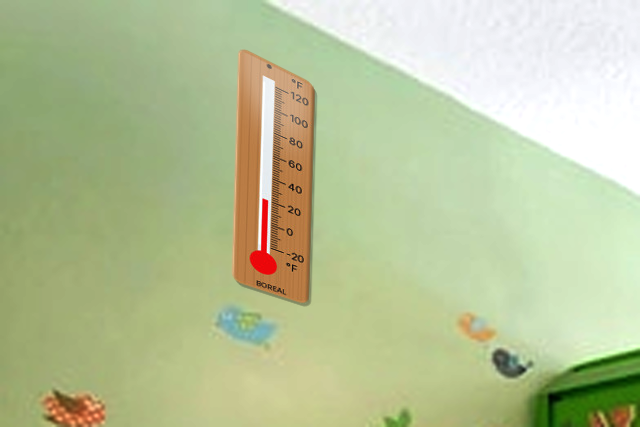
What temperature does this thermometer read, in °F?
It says 20 °F
